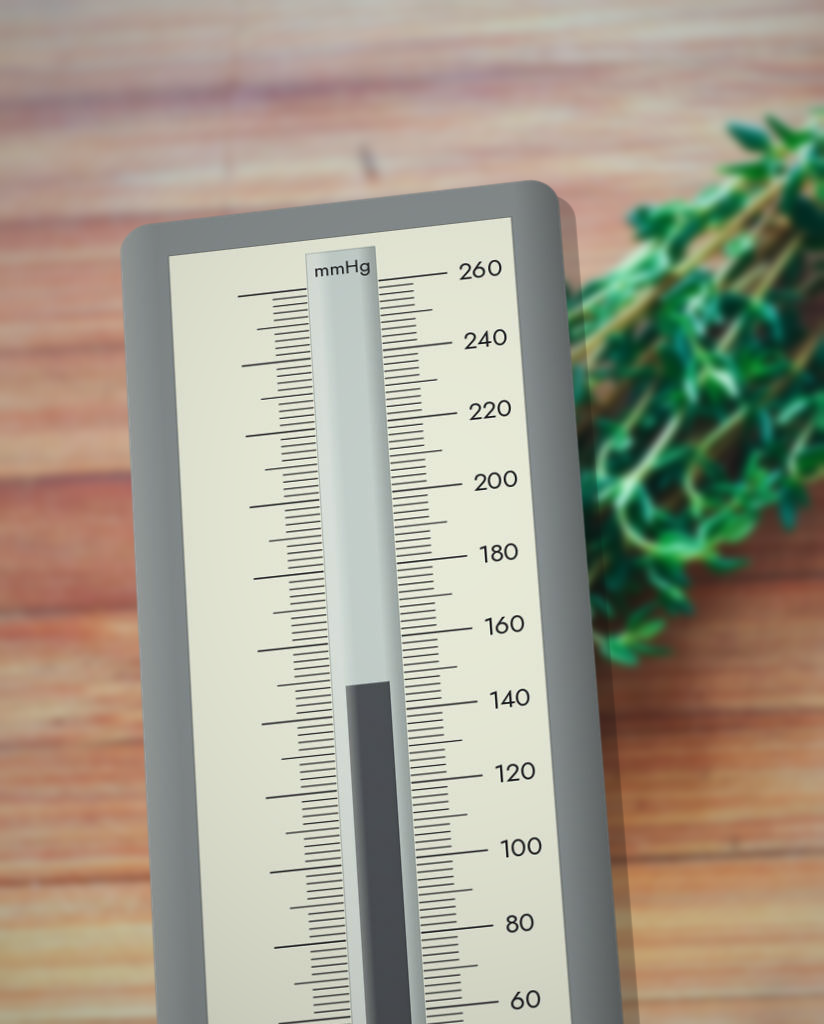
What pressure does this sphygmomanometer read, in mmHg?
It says 148 mmHg
